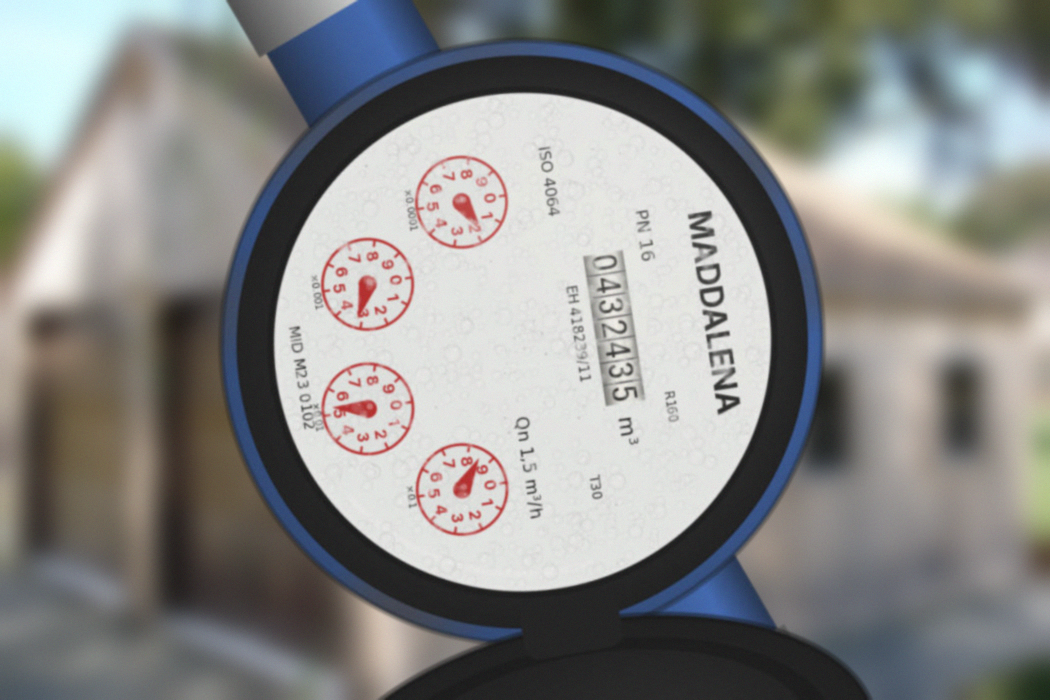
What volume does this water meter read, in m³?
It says 432435.8531 m³
